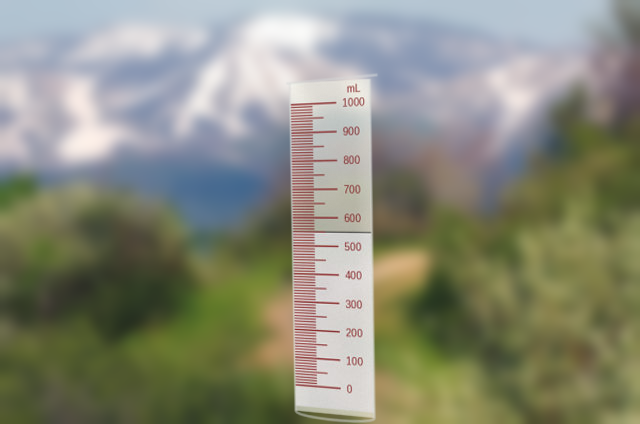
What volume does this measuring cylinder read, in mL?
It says 550 mL
